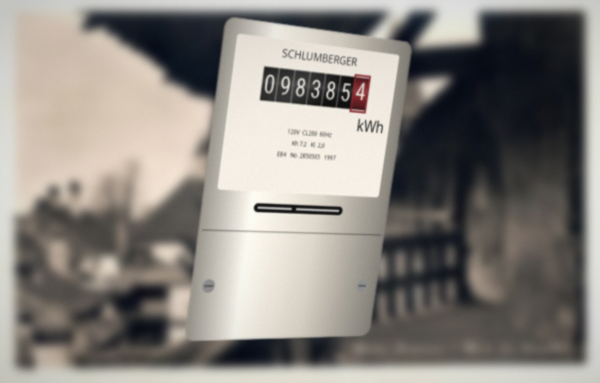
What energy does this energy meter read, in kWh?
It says 98385.4 kWh
